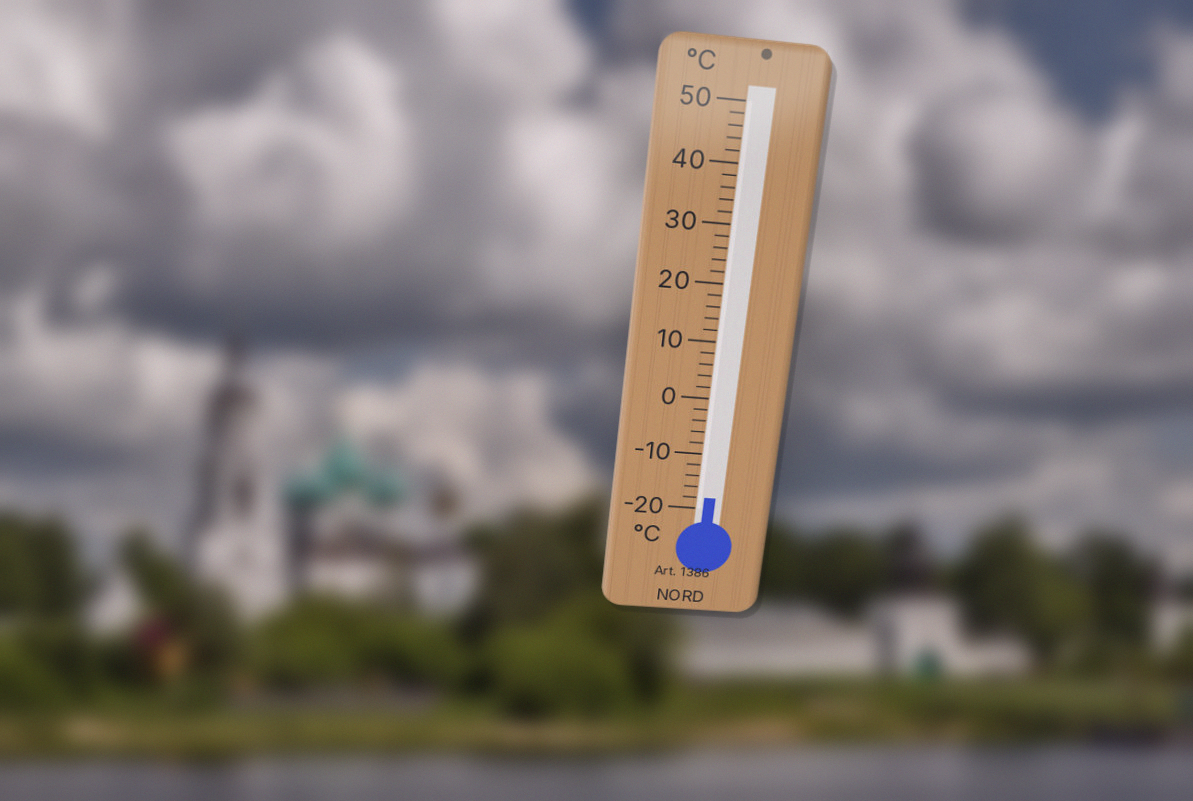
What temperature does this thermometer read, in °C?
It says -18 °C
